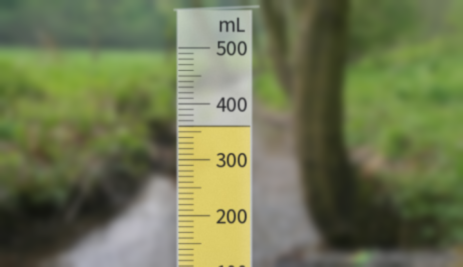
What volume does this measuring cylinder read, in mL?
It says 360 mL
